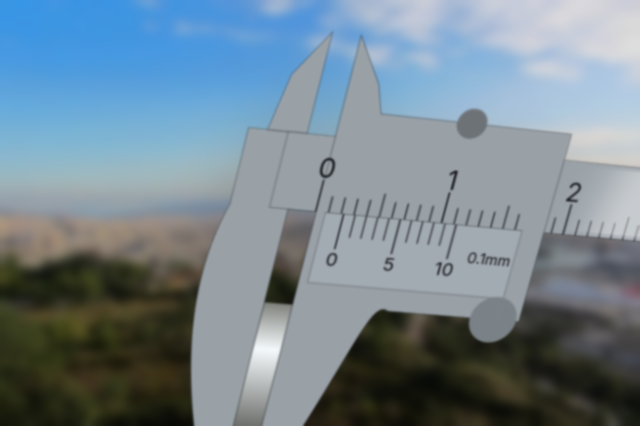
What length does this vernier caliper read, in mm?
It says 2.2 mm
